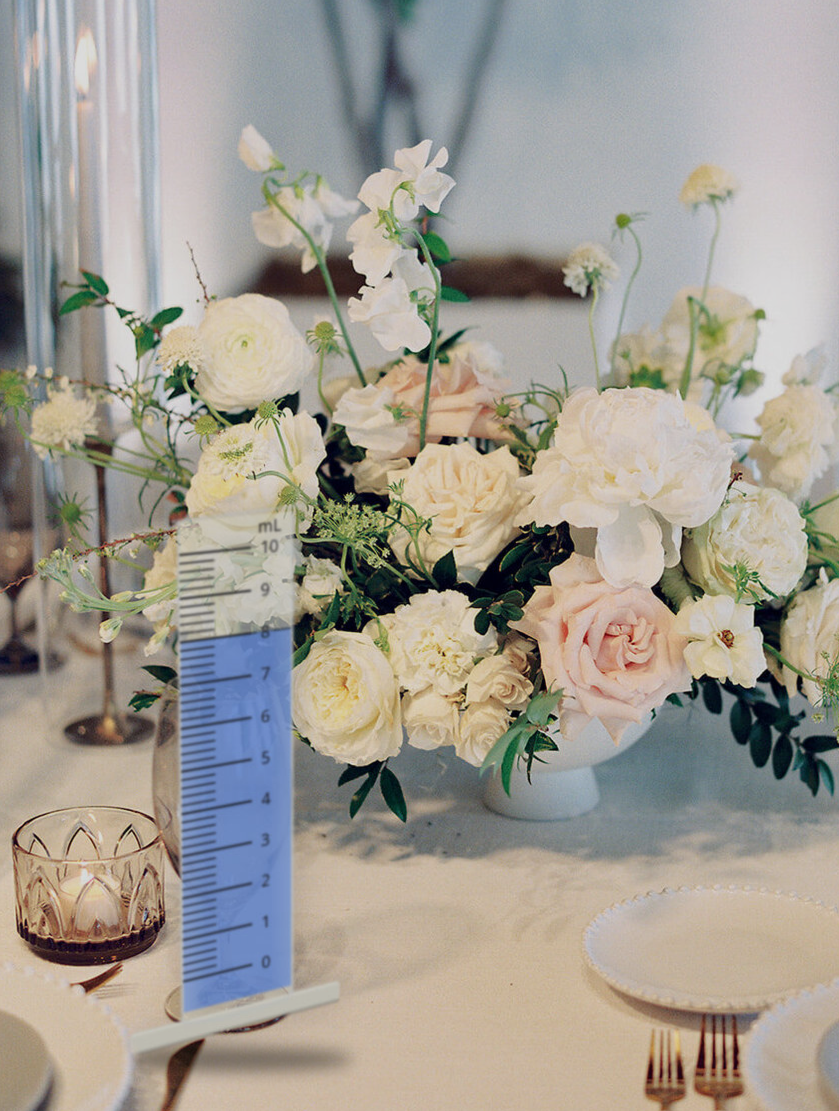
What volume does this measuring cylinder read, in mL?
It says 8 mL
